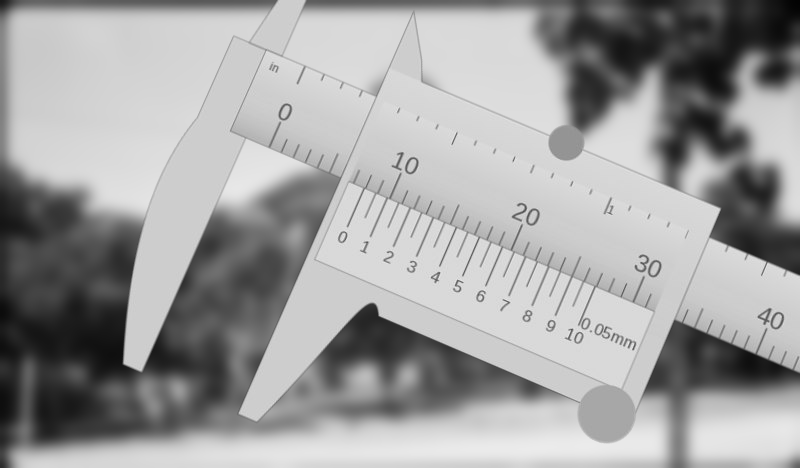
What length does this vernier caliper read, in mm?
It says 7.9 mm
